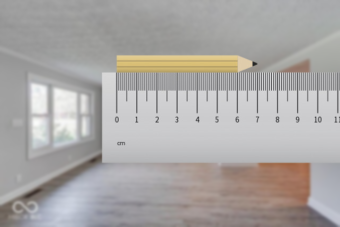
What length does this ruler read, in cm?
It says 7 cm
